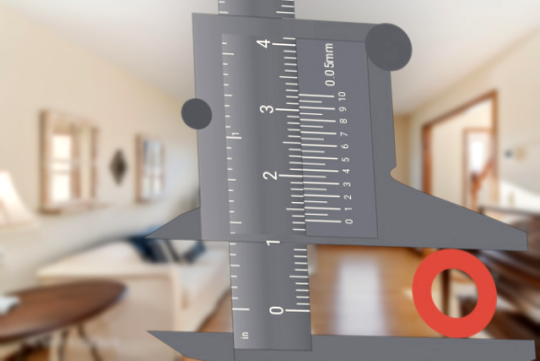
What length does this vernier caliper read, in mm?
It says 13.4 mm
